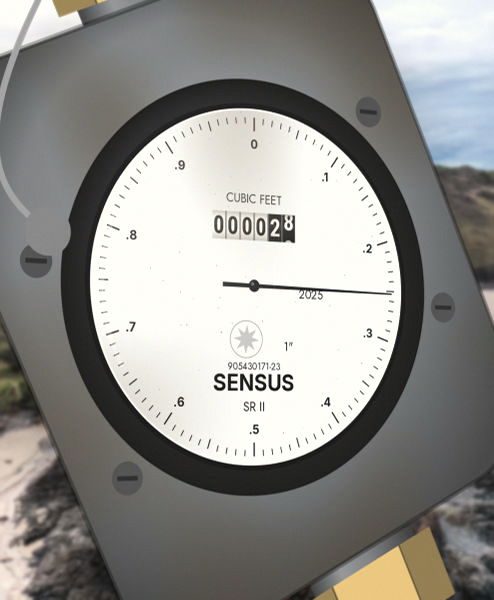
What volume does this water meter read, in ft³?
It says 28.25 ft³
